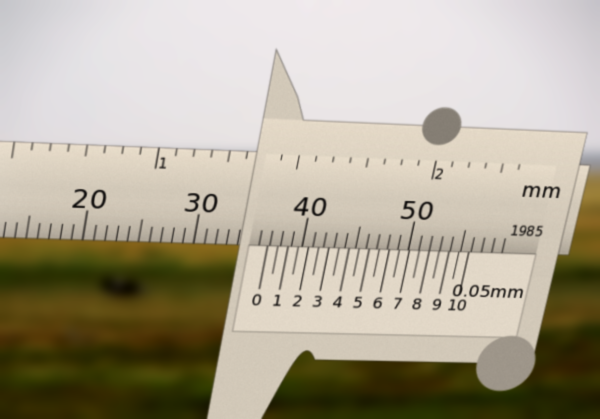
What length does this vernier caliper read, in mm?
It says 36.8 mm
